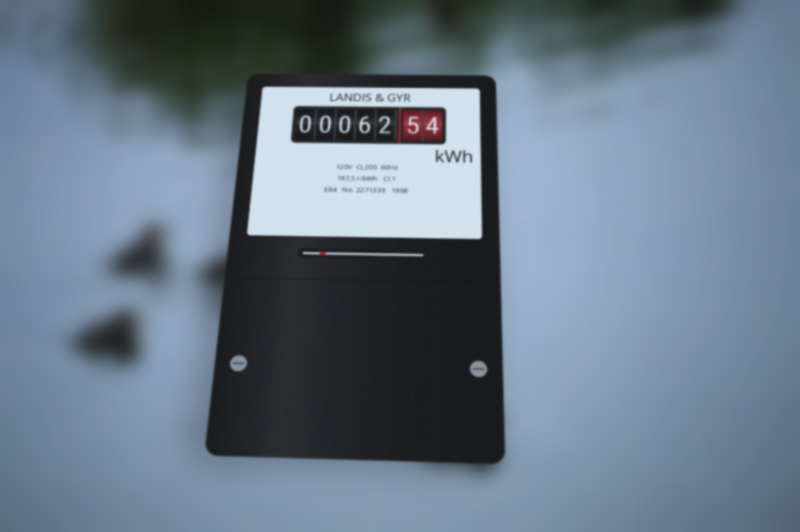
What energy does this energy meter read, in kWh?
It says 62.54 kWh
